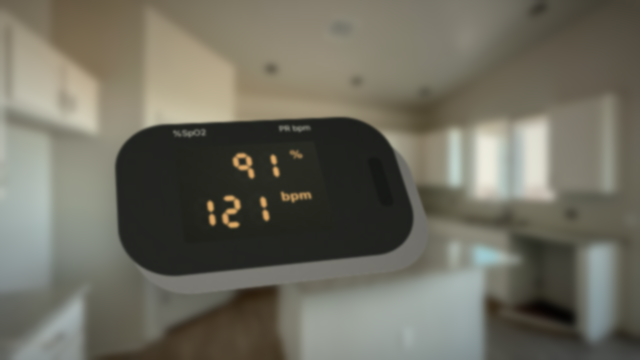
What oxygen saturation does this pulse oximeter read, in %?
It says 91 %
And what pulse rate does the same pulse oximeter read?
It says 121 bpm
